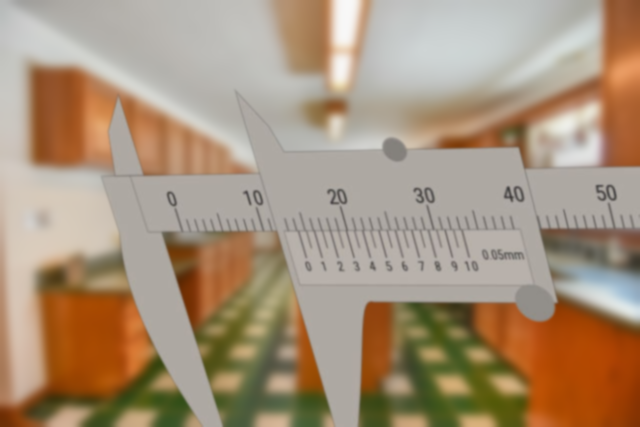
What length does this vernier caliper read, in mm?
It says 14.2 mm
